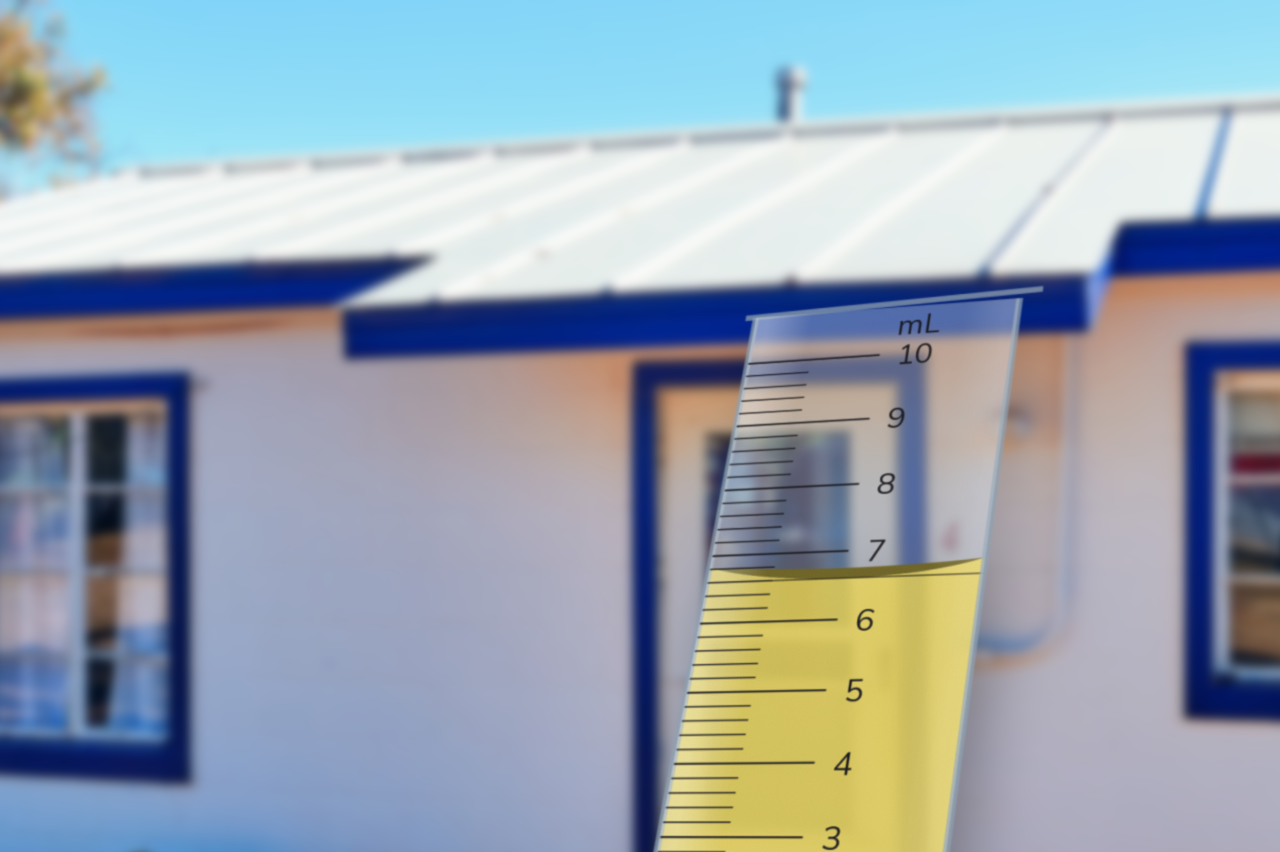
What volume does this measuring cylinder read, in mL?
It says 6.6 mL
